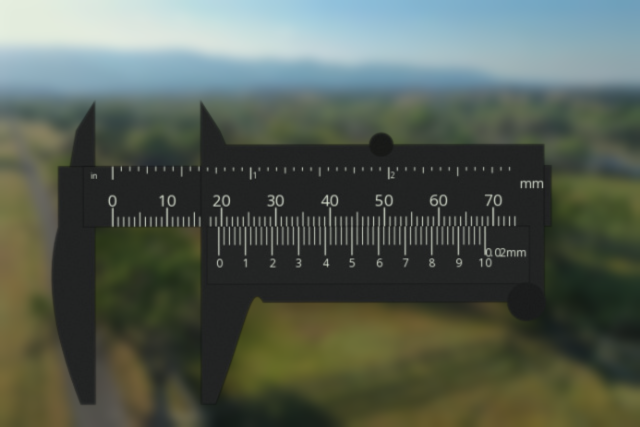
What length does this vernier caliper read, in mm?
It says 19.5 mm
